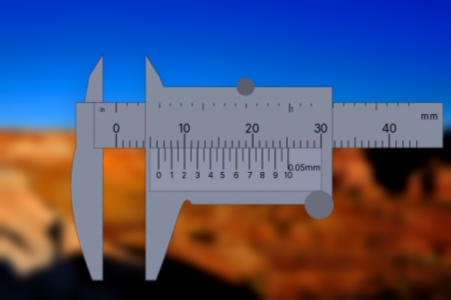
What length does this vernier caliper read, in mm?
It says 6.2 mm
